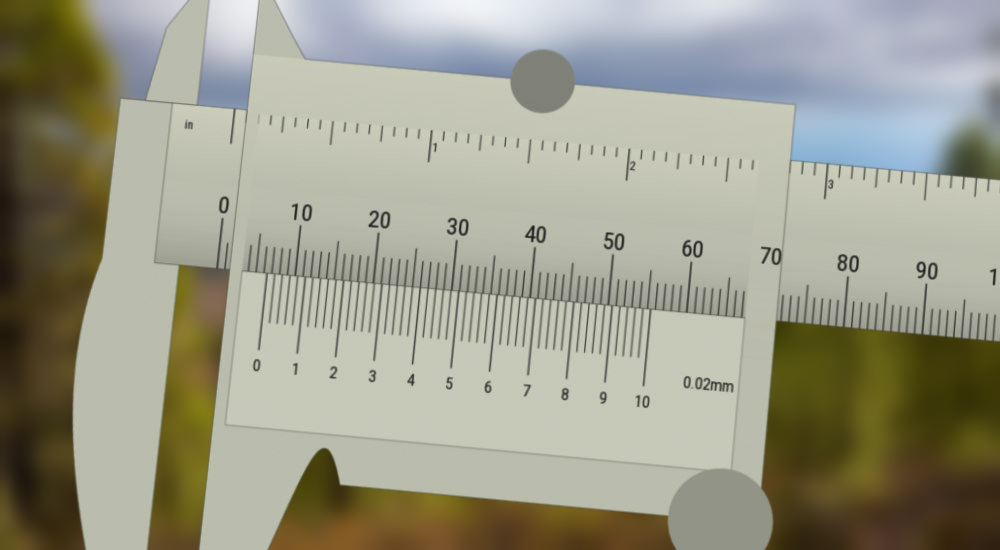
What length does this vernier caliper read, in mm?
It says 6.4 mm
